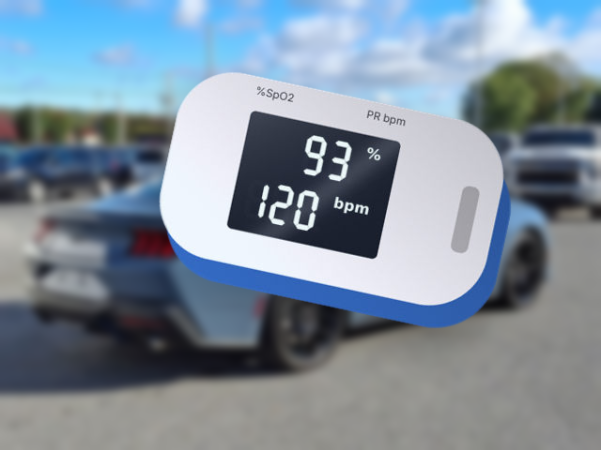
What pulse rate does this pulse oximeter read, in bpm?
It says 120 bpm
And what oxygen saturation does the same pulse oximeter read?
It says 93 %
